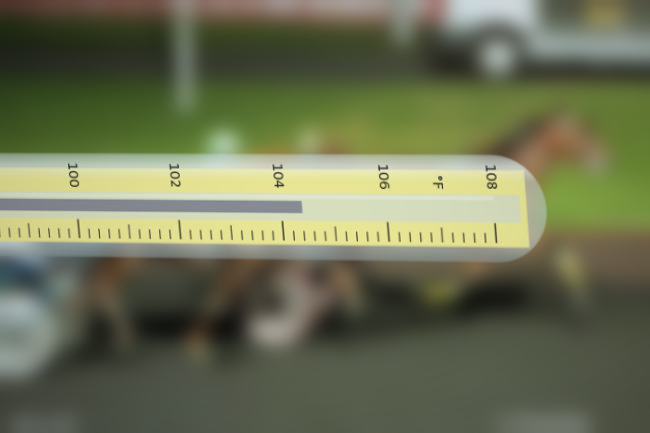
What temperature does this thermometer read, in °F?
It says 104.4 °F
